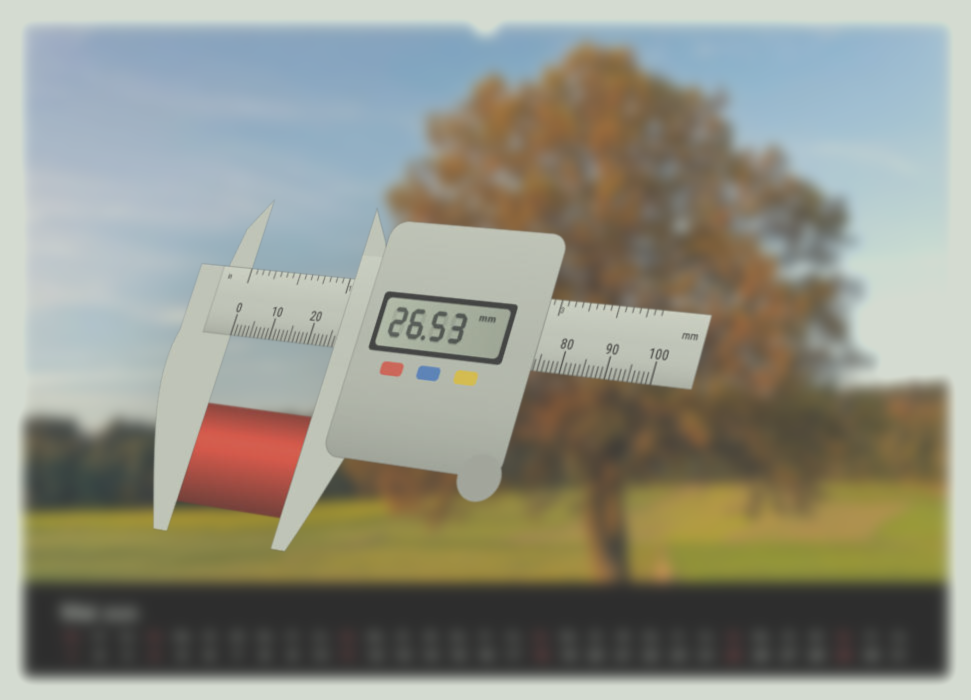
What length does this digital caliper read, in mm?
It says 26.53 mm
